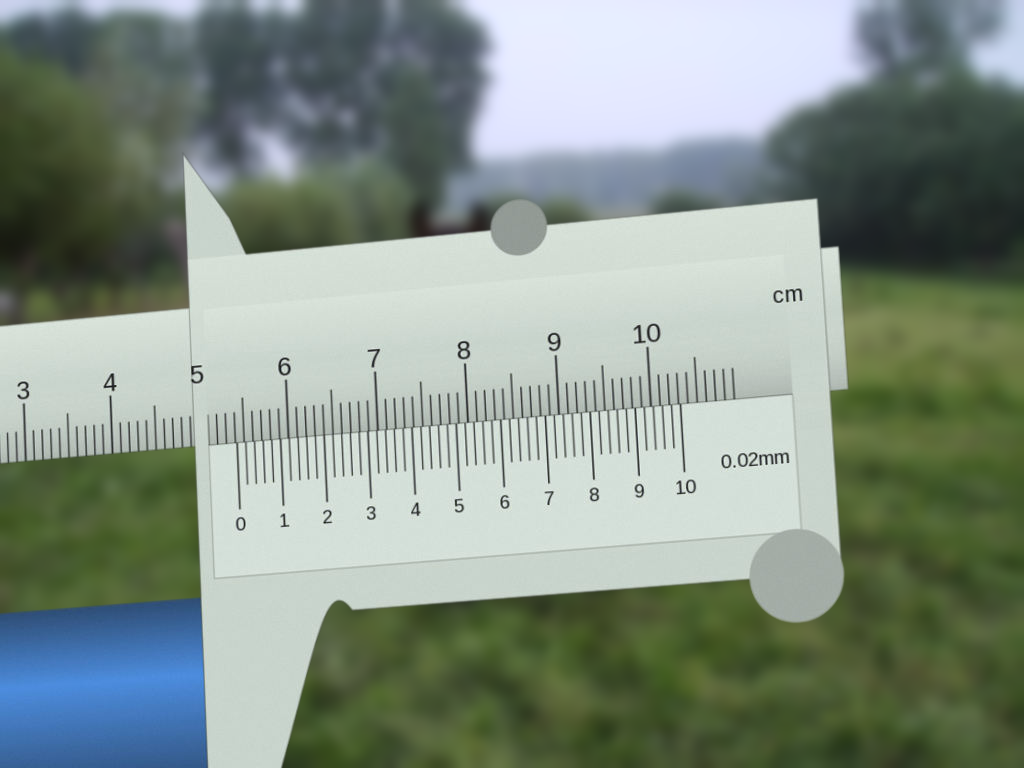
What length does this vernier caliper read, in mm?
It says 54.2 mm
